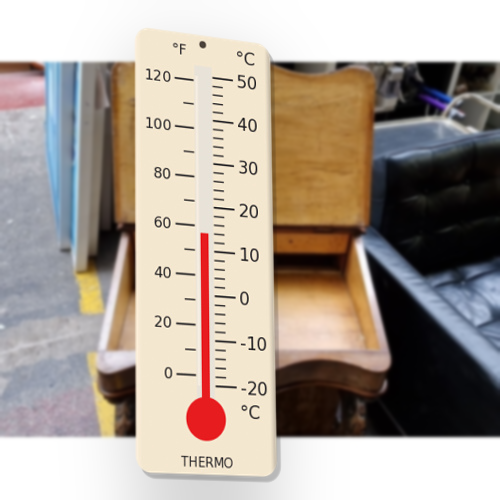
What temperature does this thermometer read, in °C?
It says 14 °C
